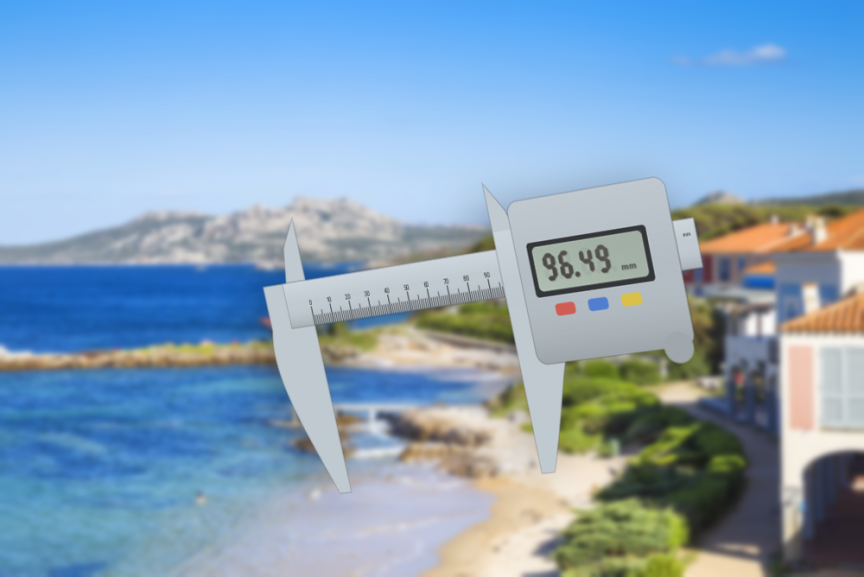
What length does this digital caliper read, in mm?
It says 96.49 mm
